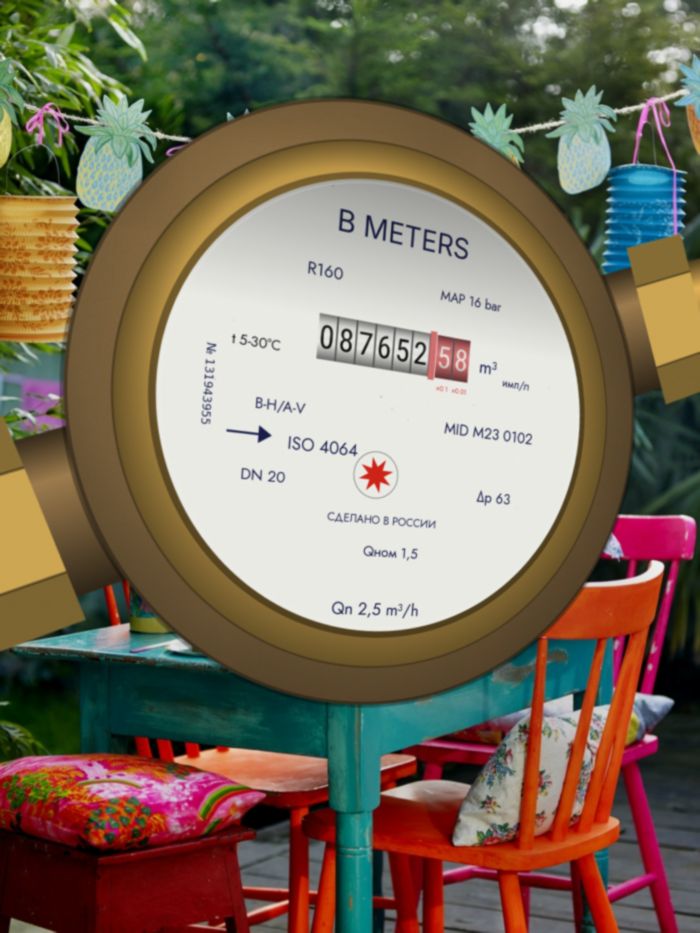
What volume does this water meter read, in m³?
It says 87652.58 m³
